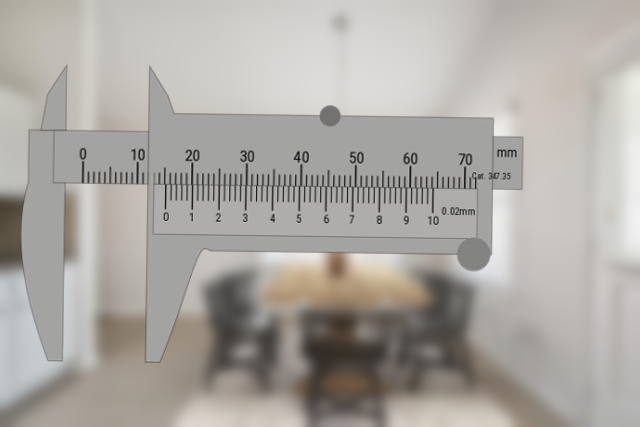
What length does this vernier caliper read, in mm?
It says 15.2 mm
